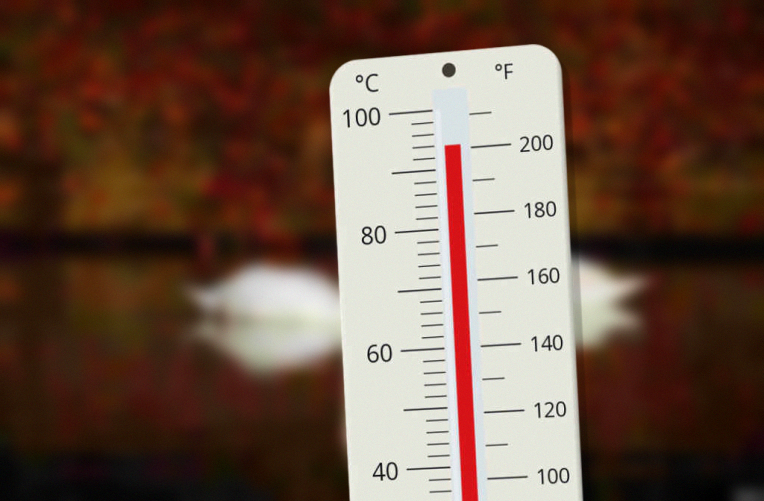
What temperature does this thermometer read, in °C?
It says 94 °C
